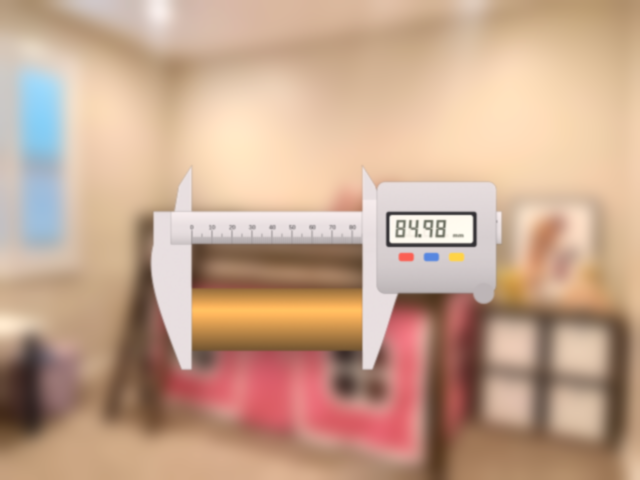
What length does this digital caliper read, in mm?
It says 84.98 mm
